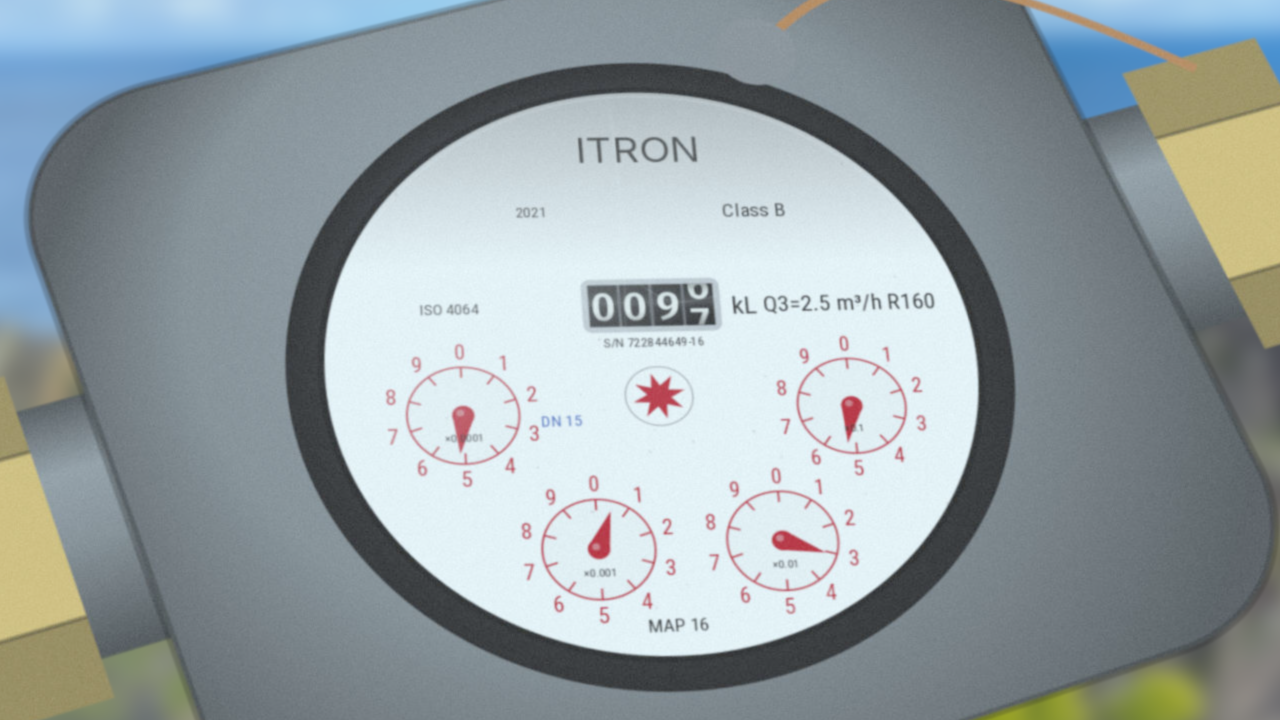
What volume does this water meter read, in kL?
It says 96.5305 kL
